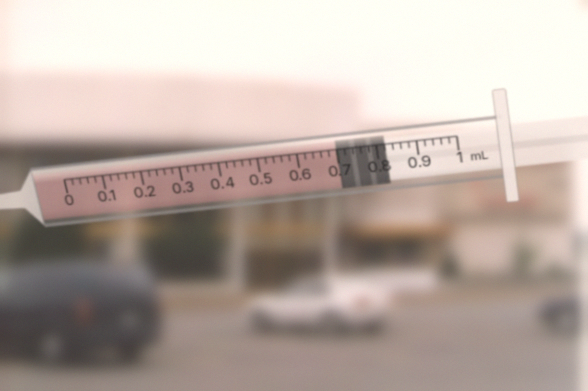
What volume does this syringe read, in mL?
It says 0.7 mL
